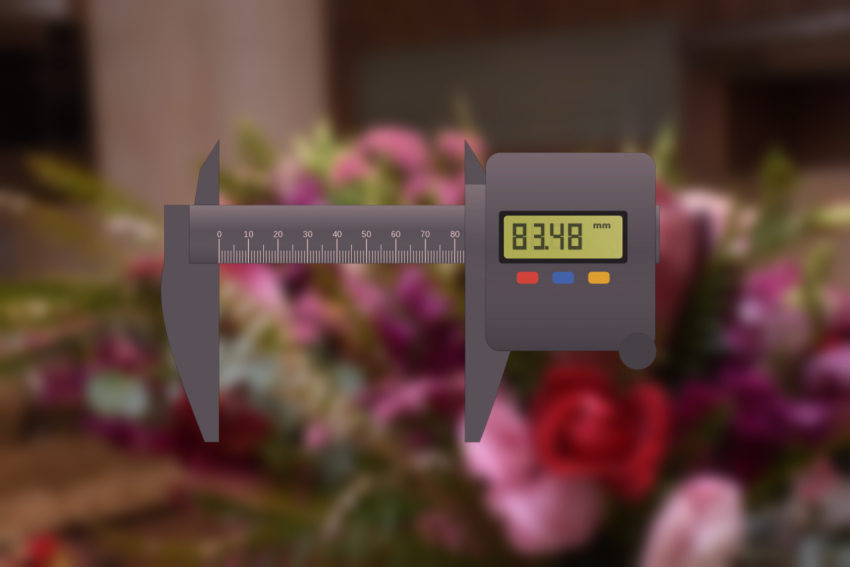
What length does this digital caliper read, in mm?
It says 83.48 mm
